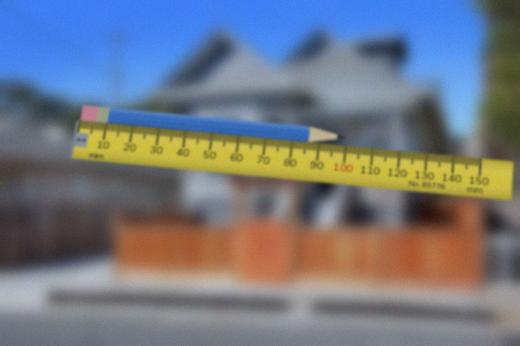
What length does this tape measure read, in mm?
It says 100 mm
